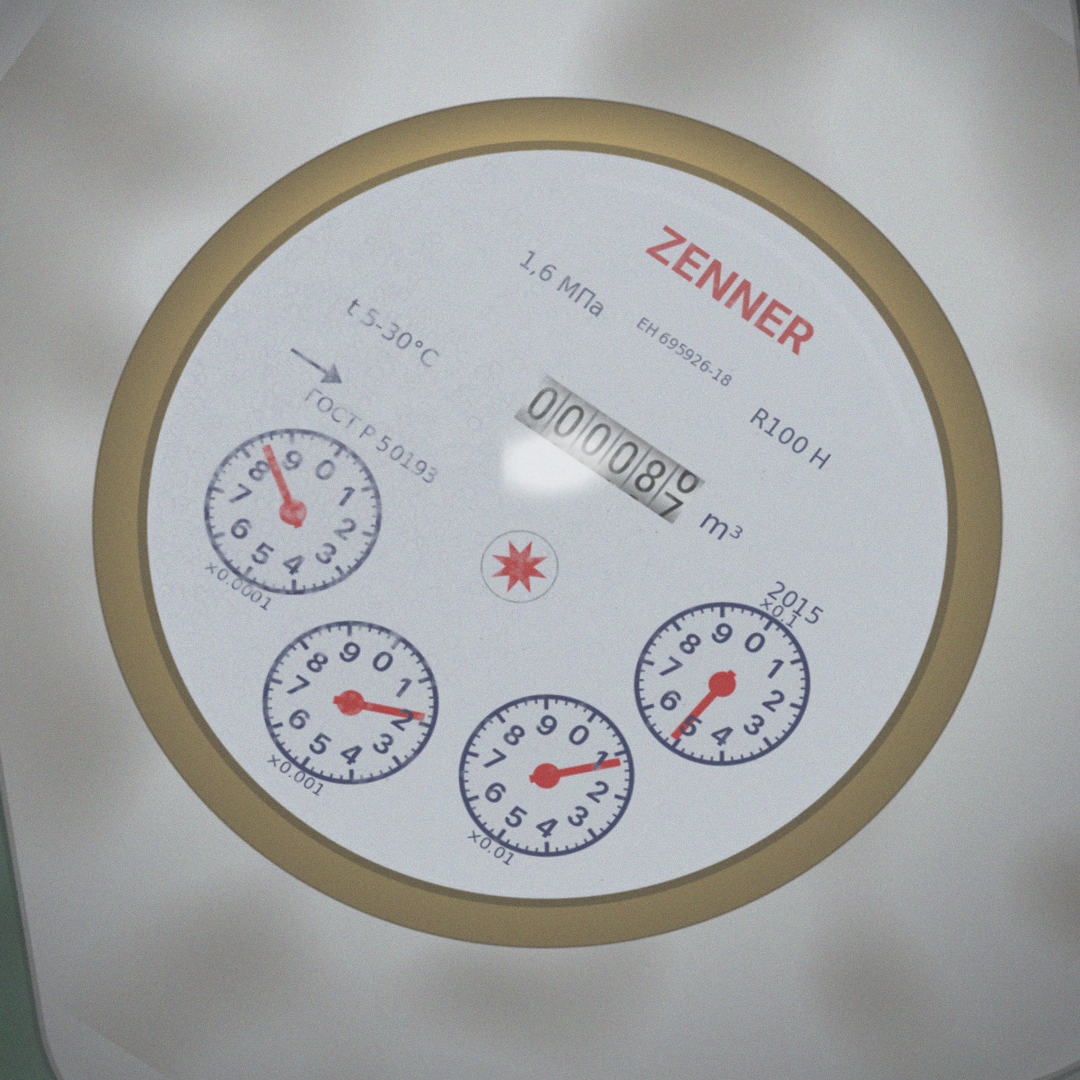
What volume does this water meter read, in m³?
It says 86.5118 m³
